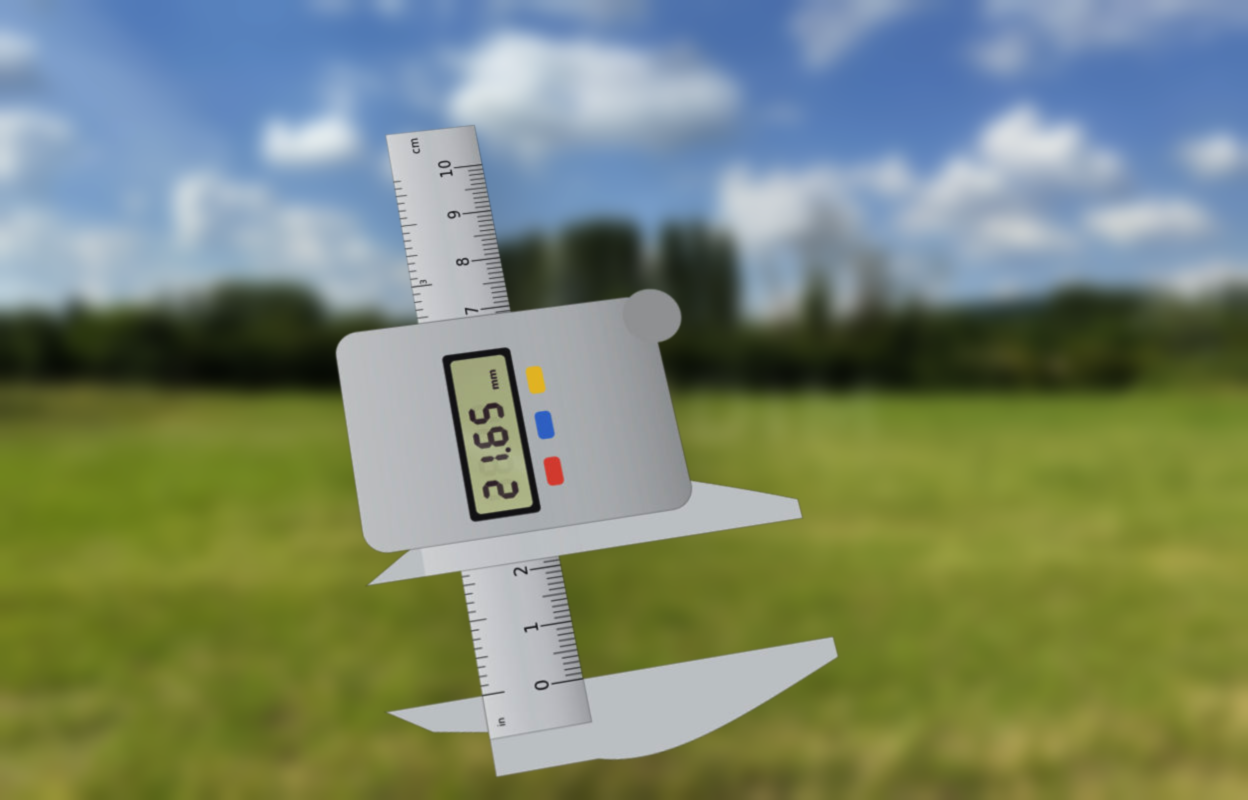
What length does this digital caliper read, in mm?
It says 21.65 mm
